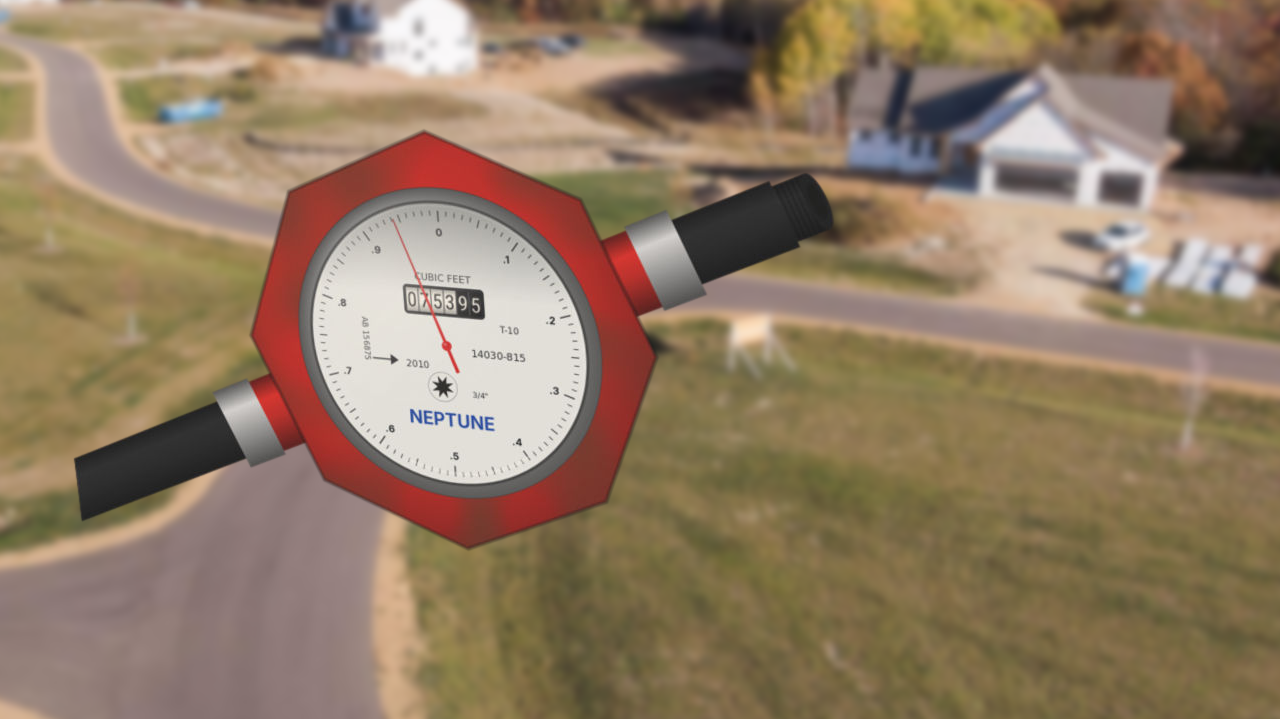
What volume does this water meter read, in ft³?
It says 75394.94 ft³
